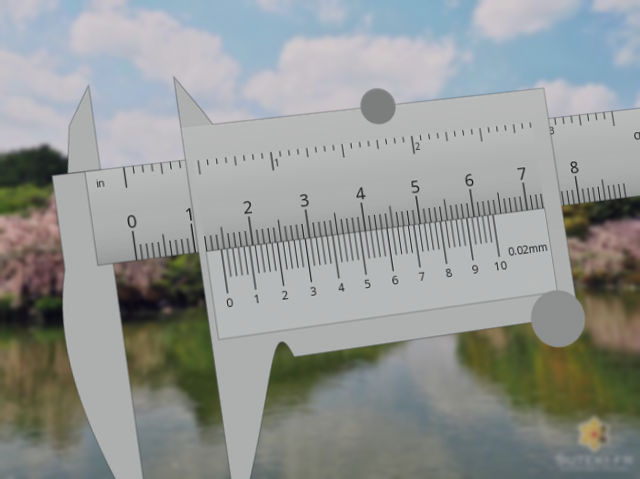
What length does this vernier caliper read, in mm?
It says 14.5 mm
